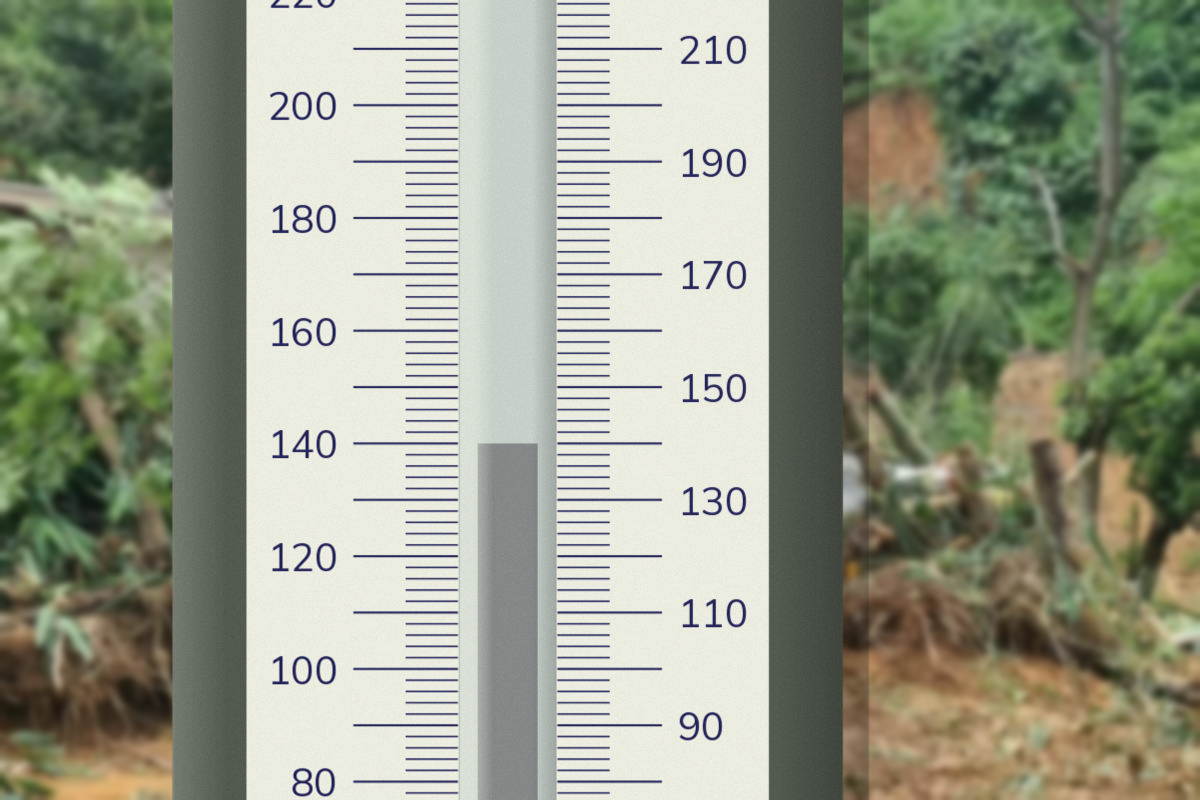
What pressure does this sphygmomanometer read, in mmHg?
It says 140 mmHg
